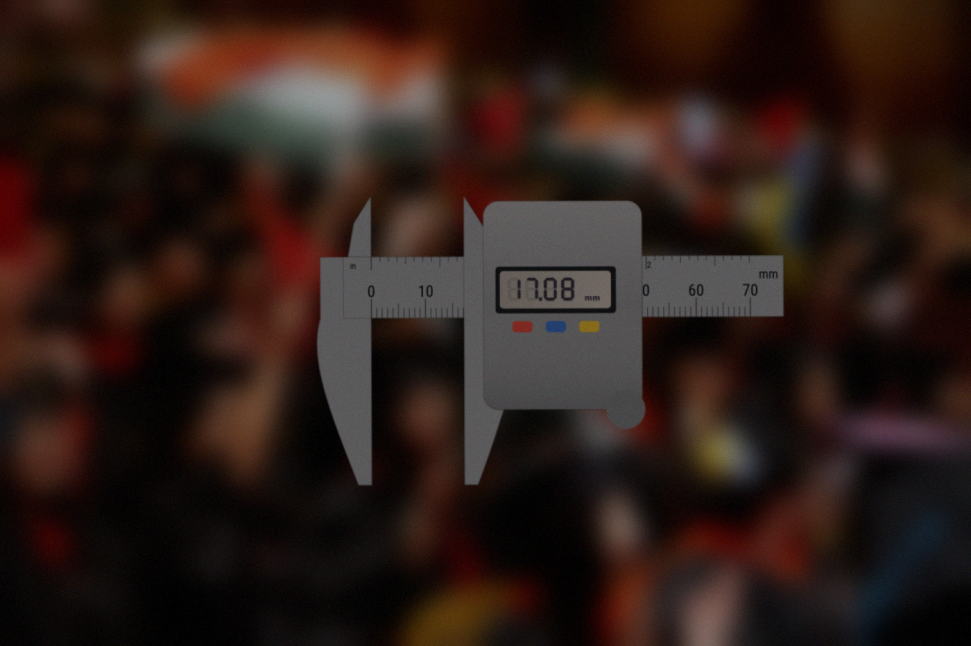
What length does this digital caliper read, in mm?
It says 17.08 mm
